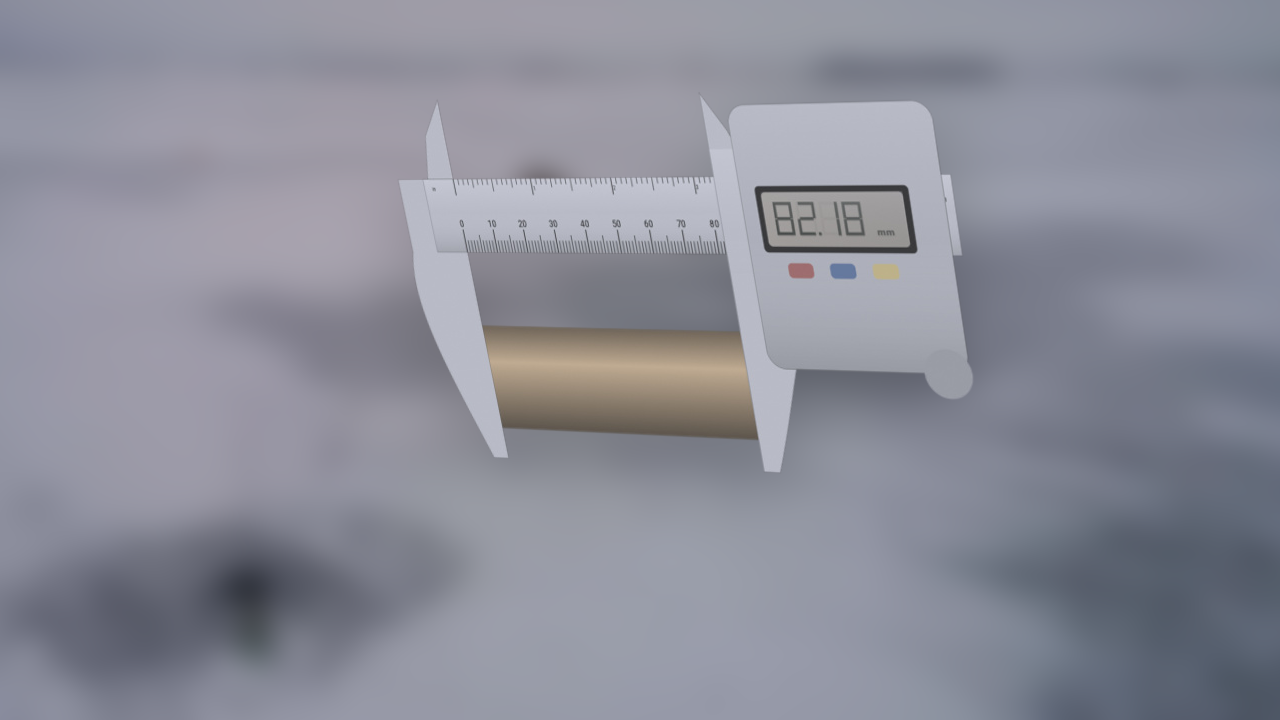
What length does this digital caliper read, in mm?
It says 82.18 mm
